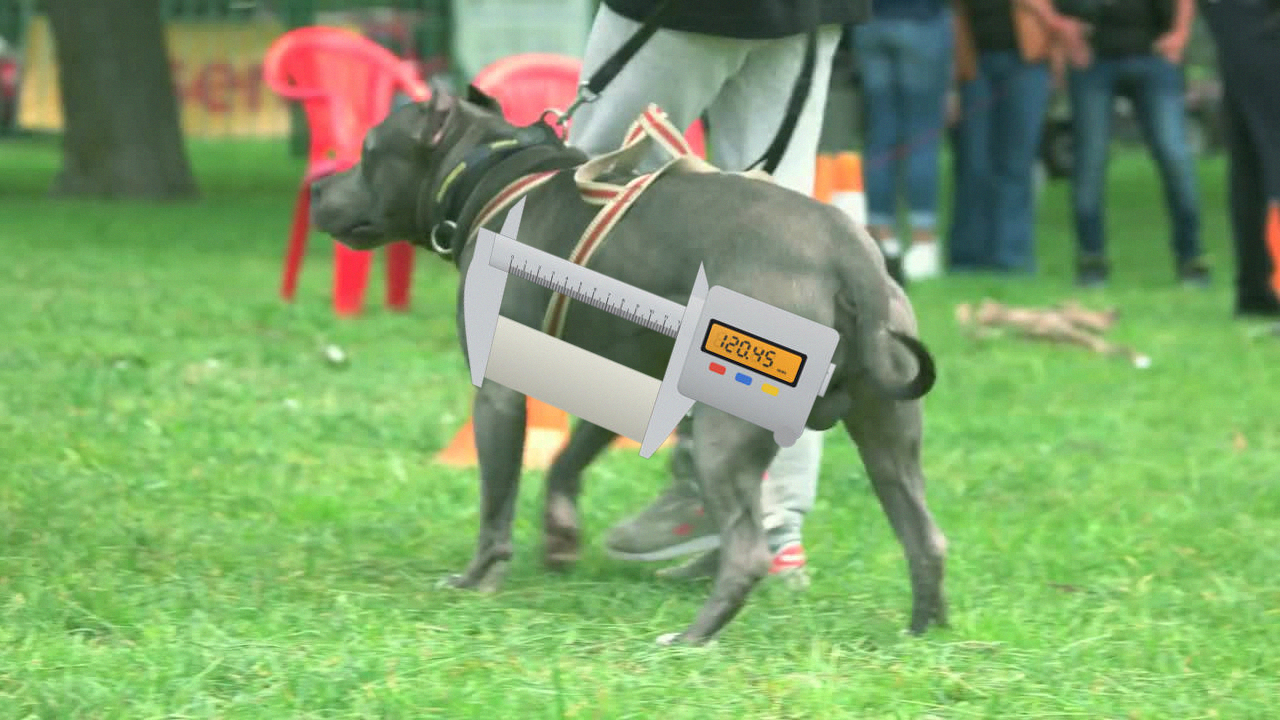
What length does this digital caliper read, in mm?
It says 120.45 mm
